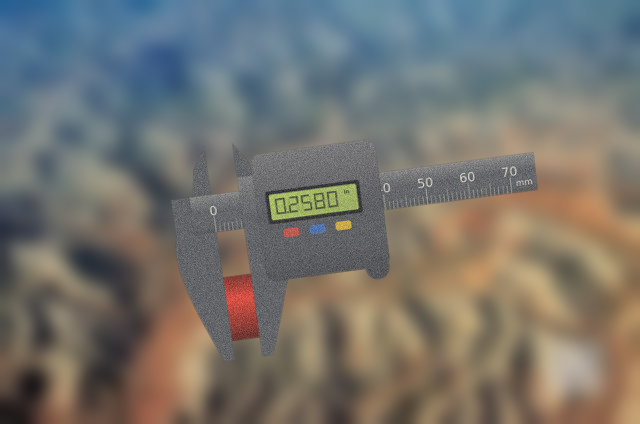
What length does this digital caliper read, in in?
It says 0.2580 in
